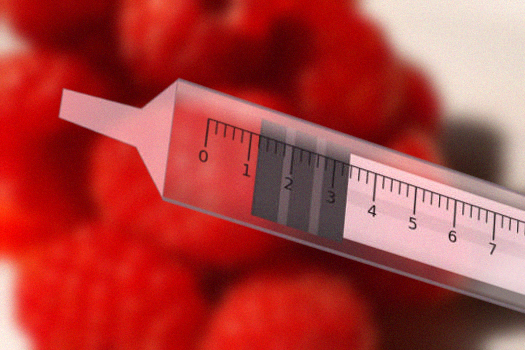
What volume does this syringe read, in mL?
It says 1.2 mL
